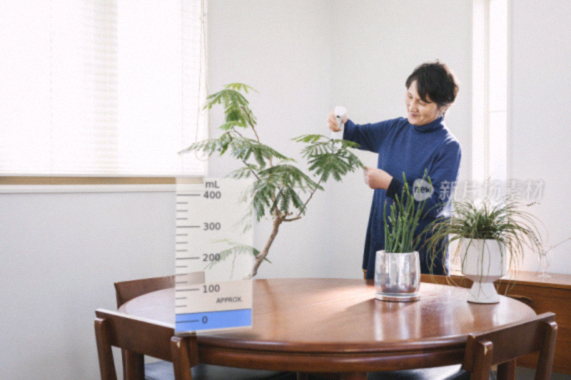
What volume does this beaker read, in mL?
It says 25 mL
